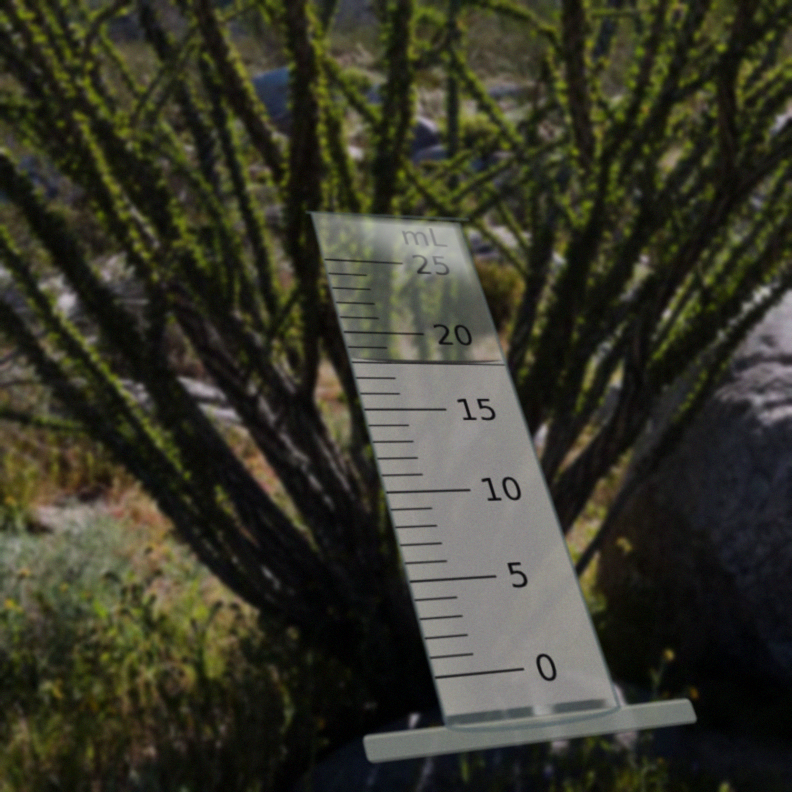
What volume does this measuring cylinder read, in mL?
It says 18 mL
